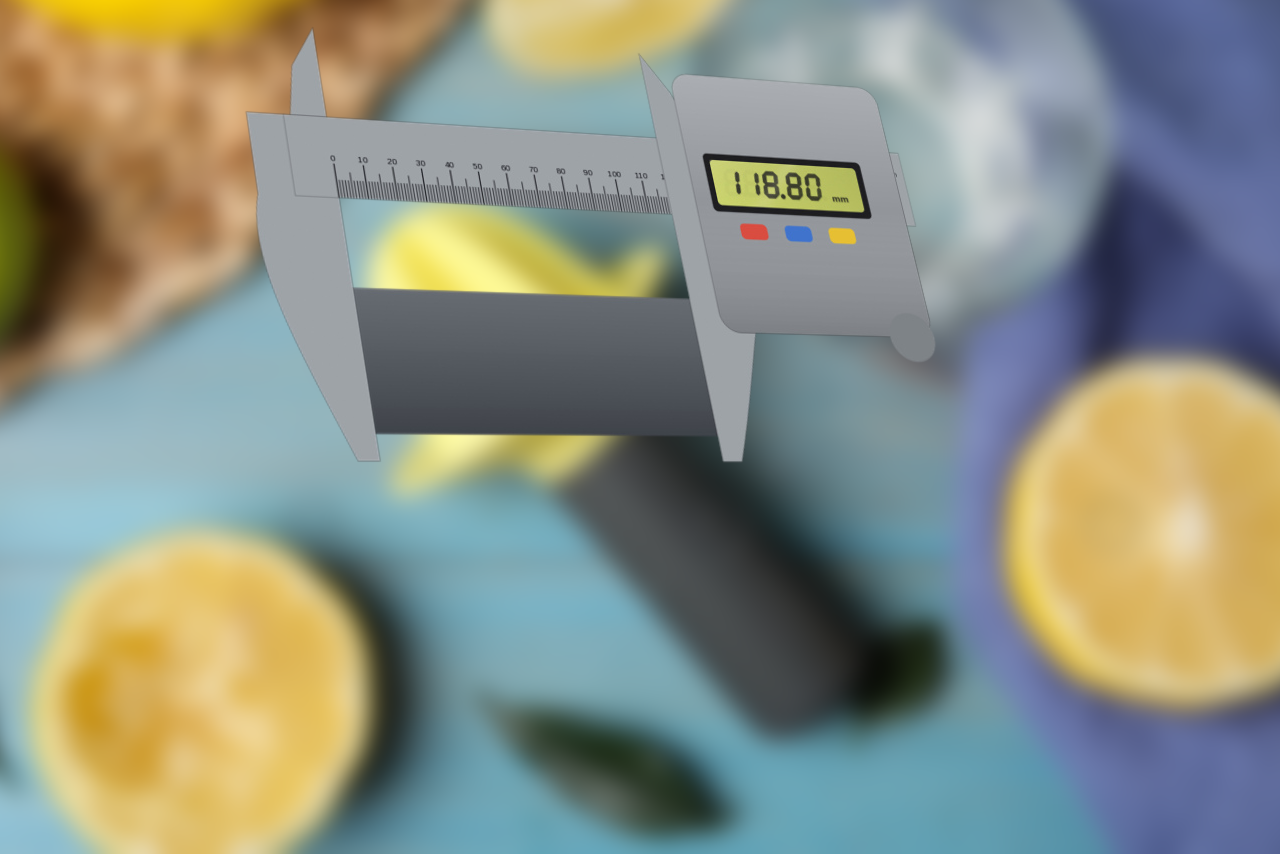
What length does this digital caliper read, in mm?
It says 118.80 mm
